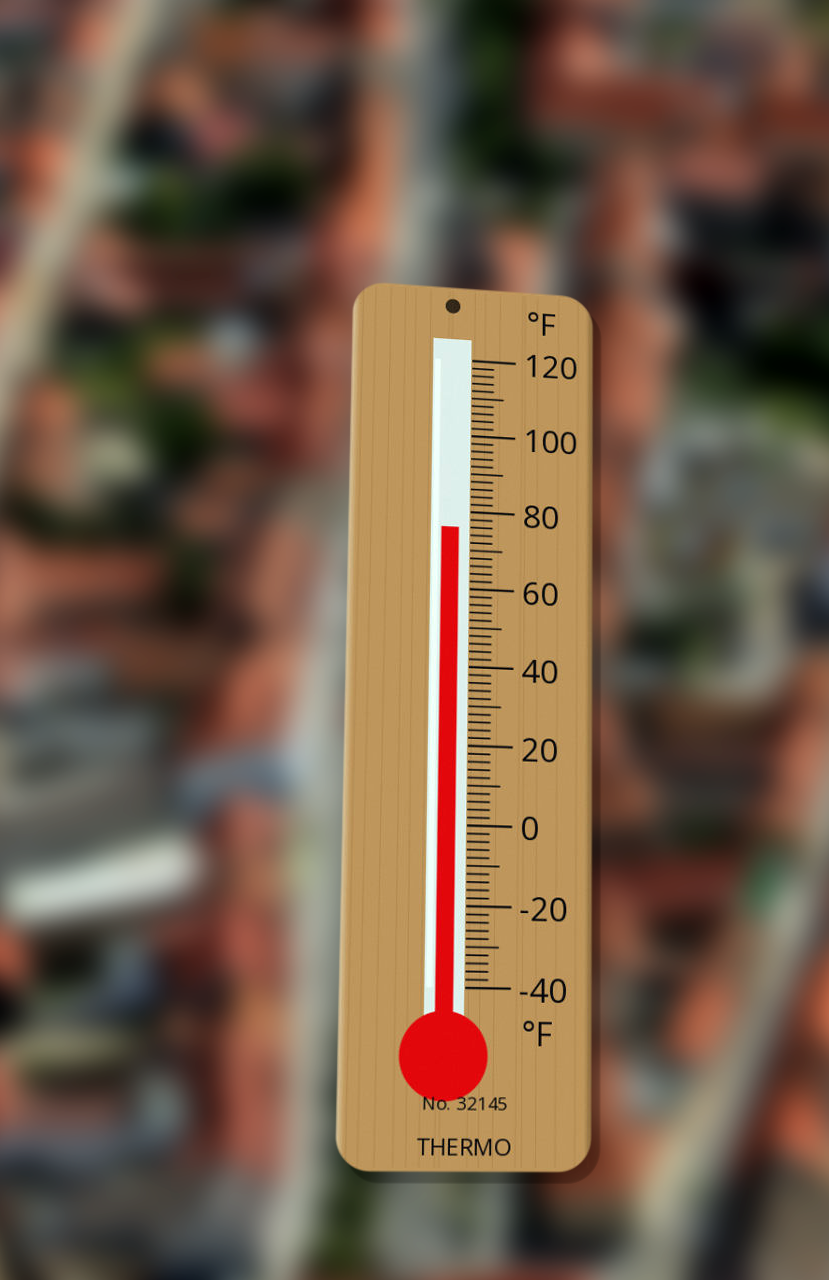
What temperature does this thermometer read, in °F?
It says 76 °F
